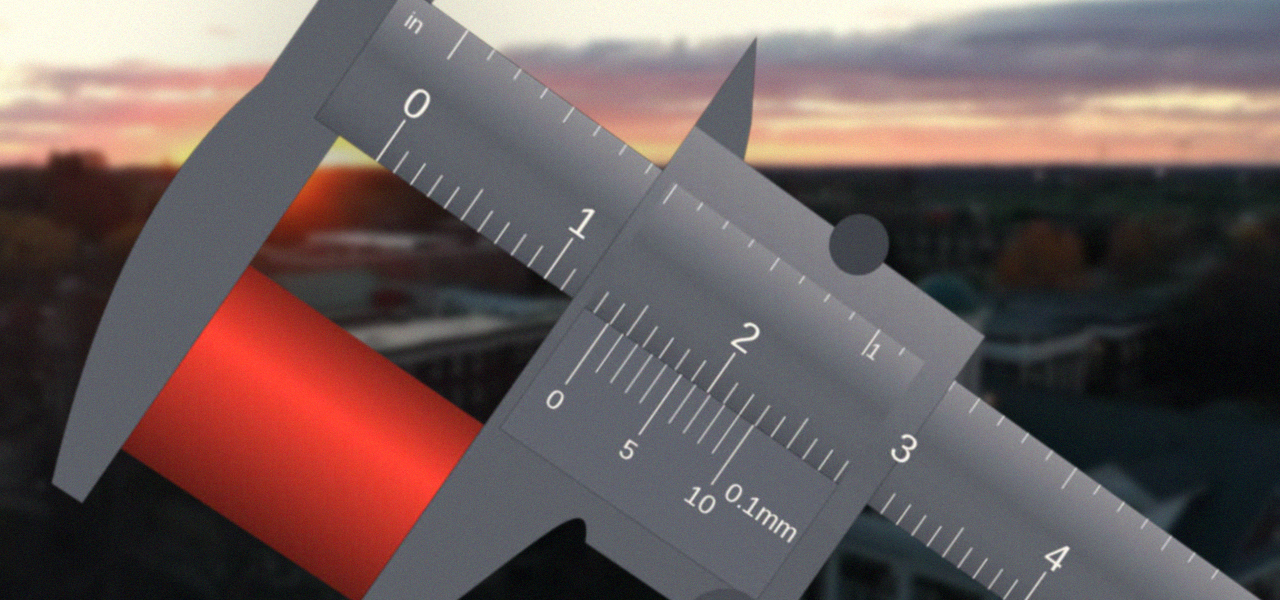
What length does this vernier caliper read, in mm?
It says 13.9 mm
